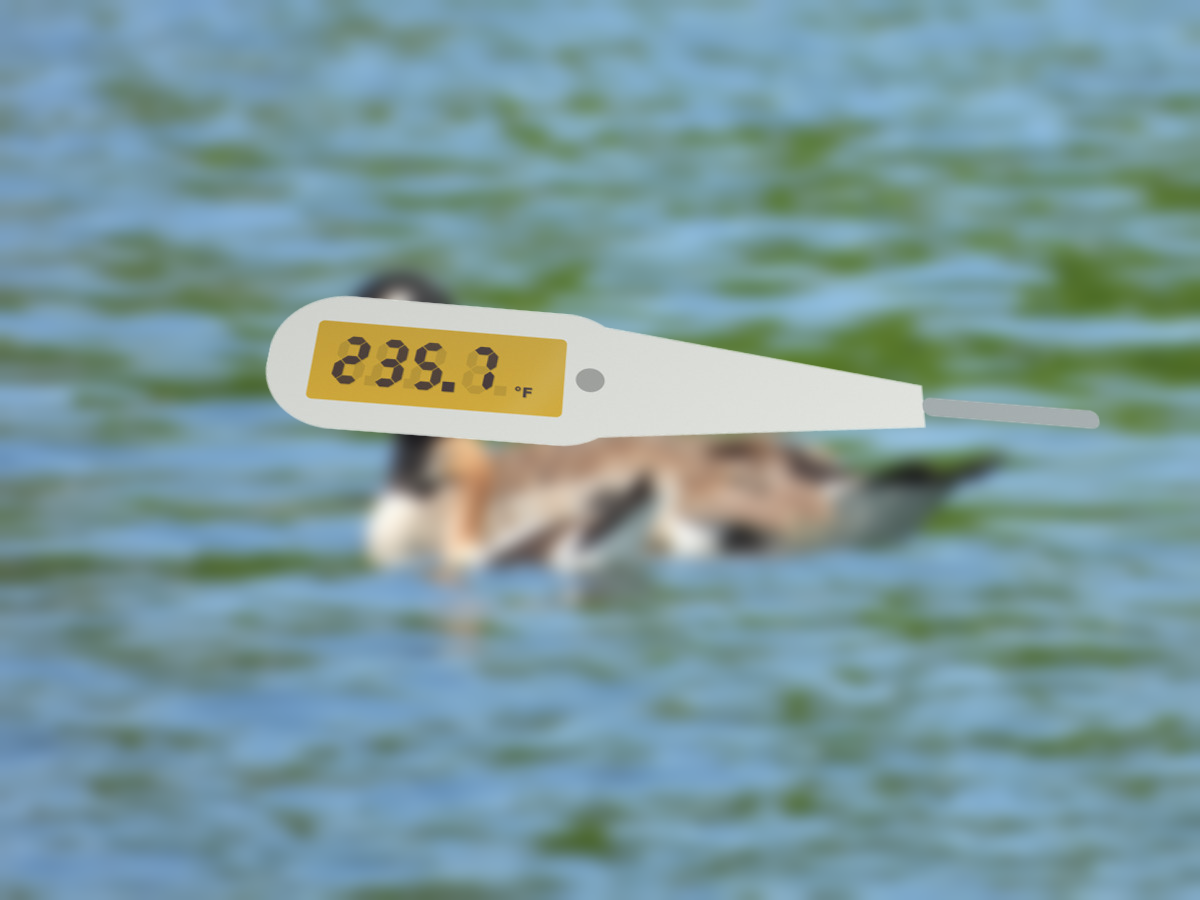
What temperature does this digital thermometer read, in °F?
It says 235.7 °F
